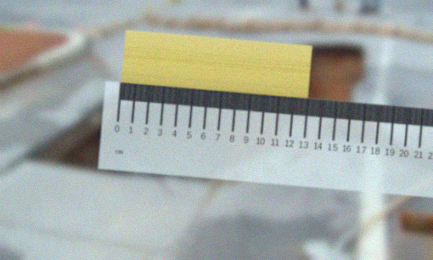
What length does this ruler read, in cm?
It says 13 cm
